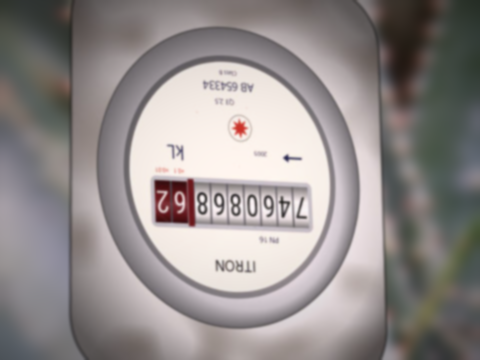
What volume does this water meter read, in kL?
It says 7460868.62 kL
